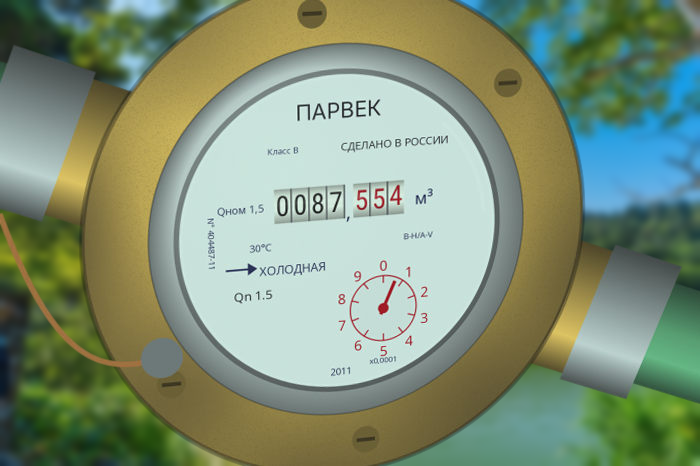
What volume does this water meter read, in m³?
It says 87.5540 m³
